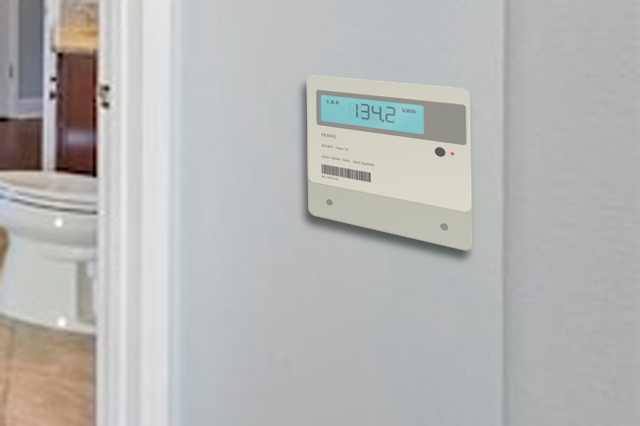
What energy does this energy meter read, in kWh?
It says 134.2 kWh
